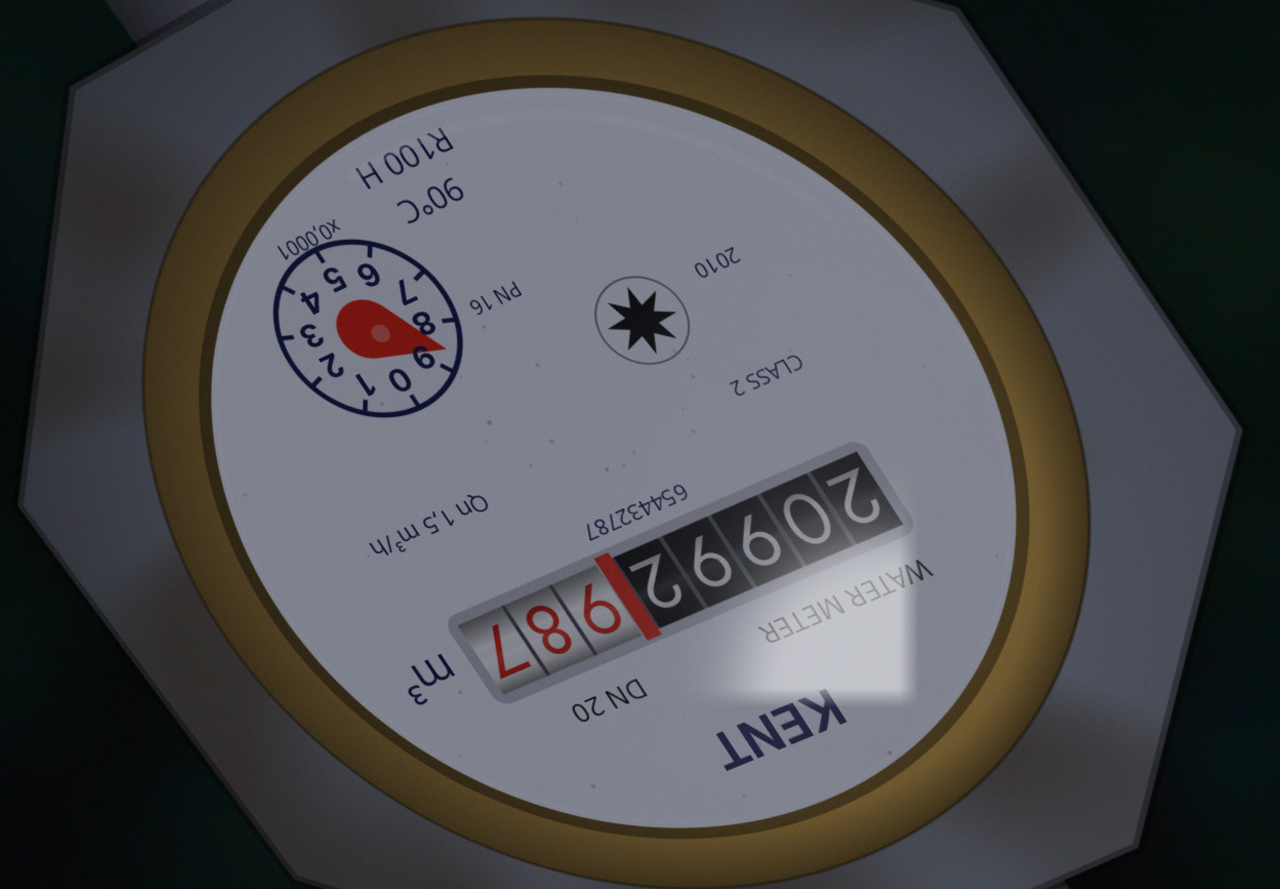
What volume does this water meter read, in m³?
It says 20992.9878 m³
